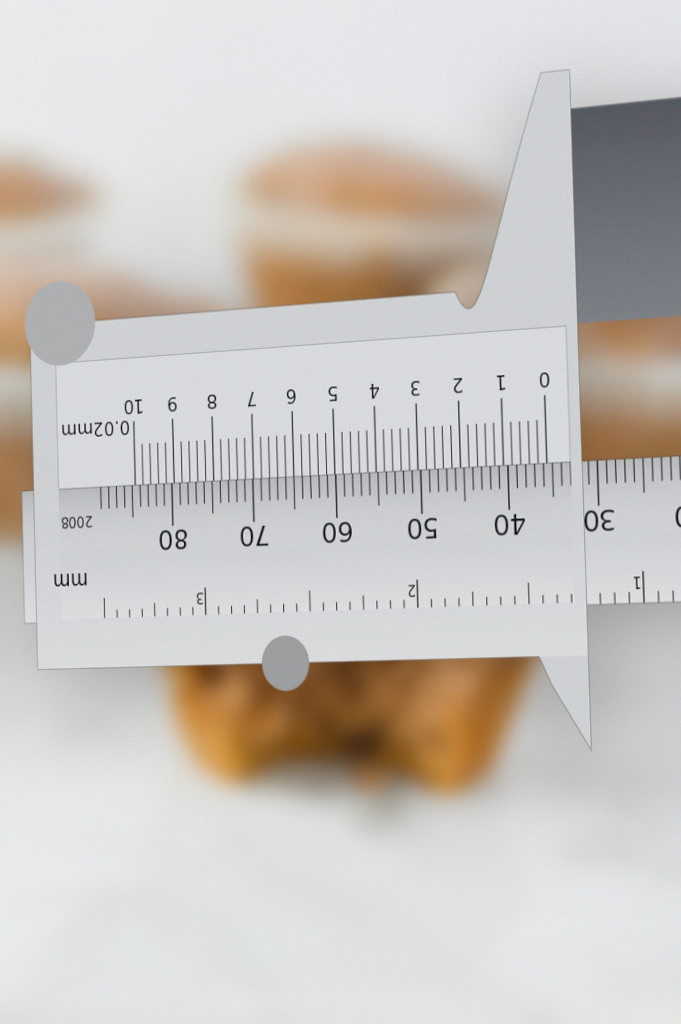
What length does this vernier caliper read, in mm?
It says 35.6 mm
